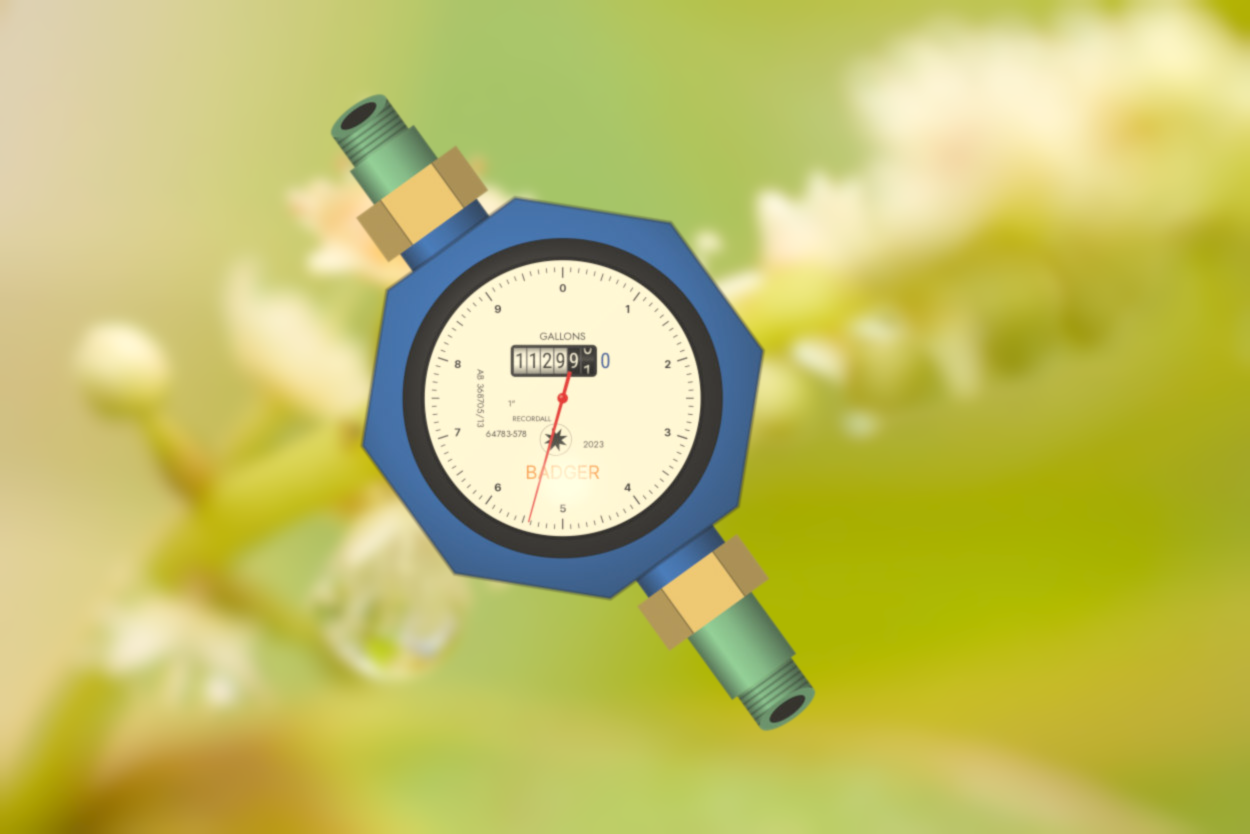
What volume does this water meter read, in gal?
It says 1129905.4 gal
